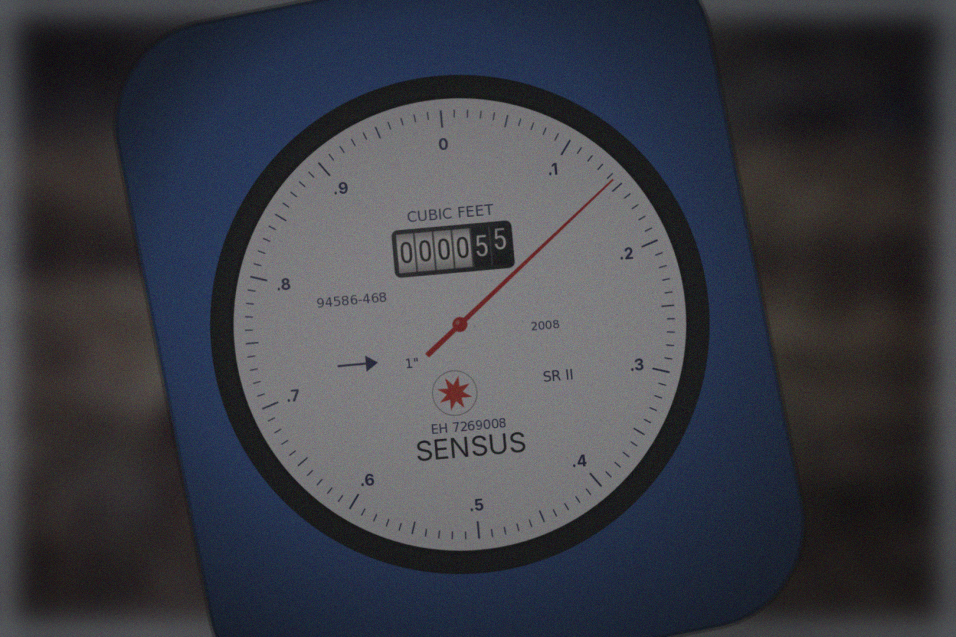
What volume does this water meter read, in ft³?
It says 55.14 ft³
